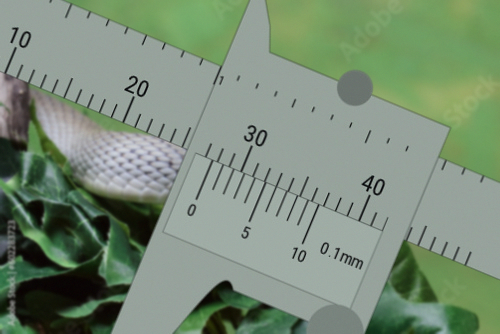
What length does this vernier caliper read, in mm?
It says 27.6 mm
